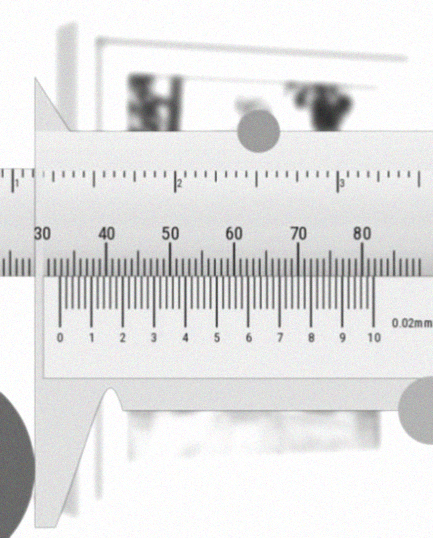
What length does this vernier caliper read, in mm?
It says 32.8 mm
